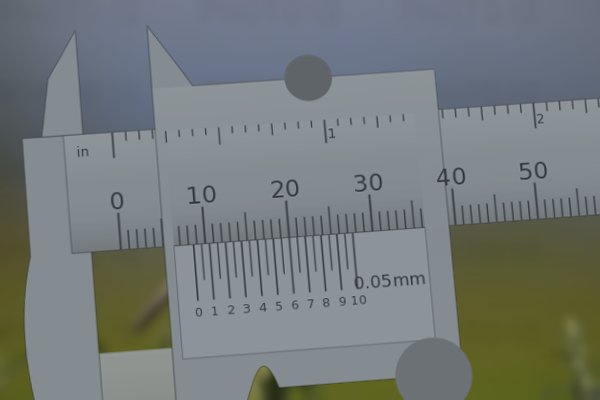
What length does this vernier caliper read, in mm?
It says 8.6 mm
